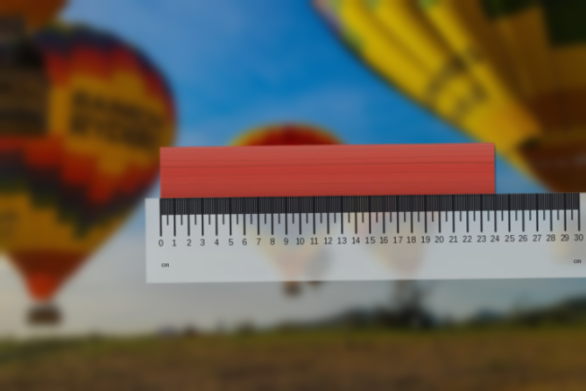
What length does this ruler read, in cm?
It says 24 cm
